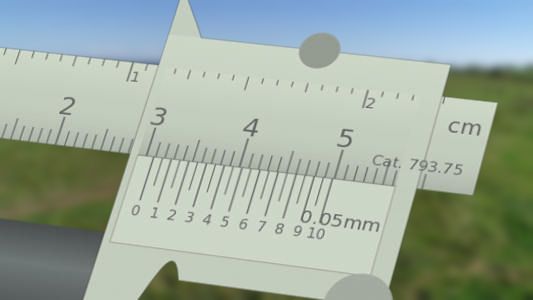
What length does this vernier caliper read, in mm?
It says 30.8 mm
